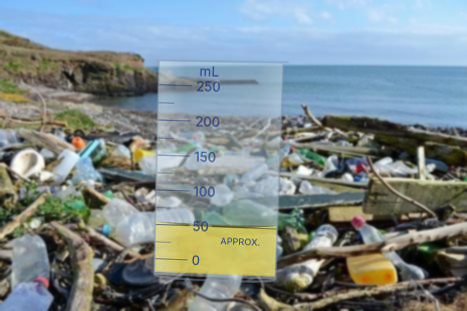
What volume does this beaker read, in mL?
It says 50 mL
